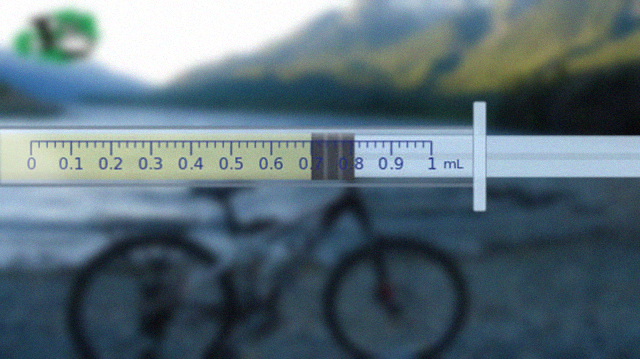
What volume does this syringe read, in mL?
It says 0.7 mL
